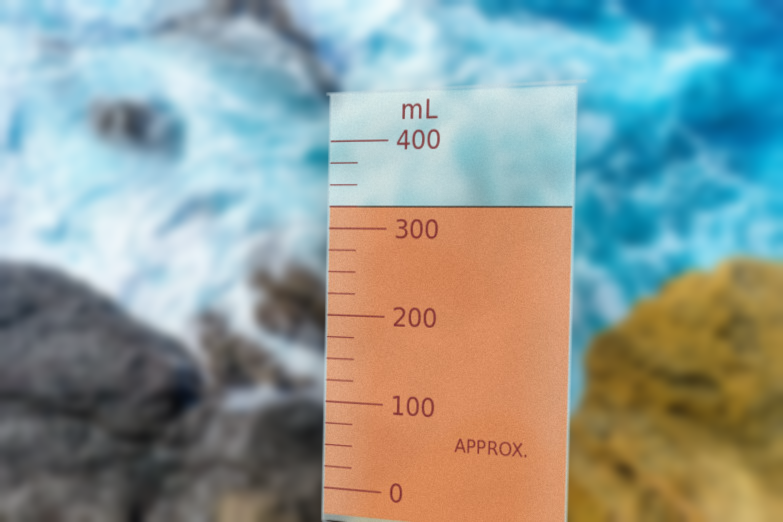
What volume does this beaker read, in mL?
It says 325 mL
